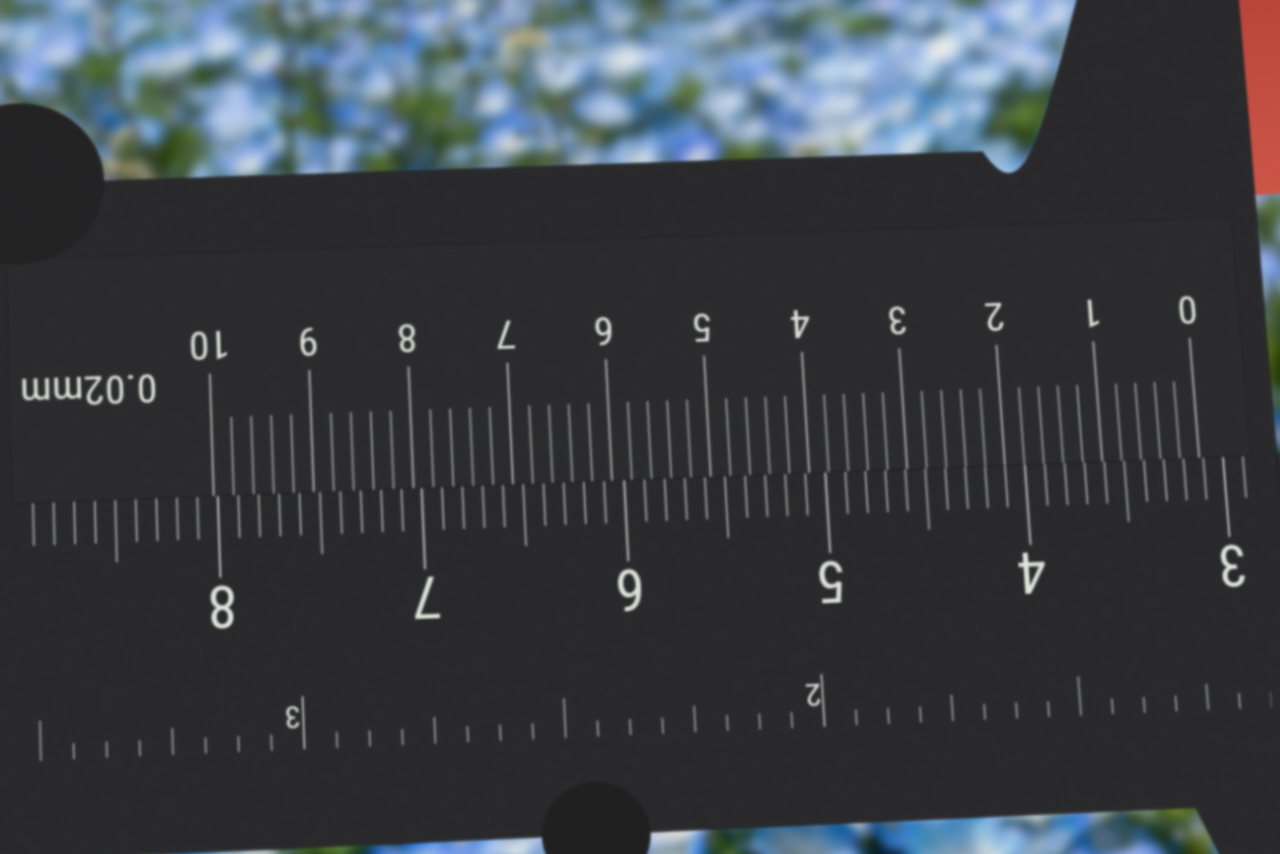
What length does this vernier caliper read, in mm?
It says 31.2 mm
